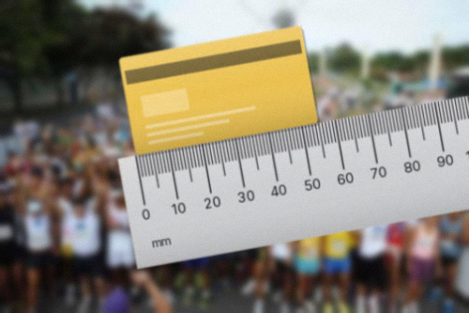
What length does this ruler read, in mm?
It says 55 mm
